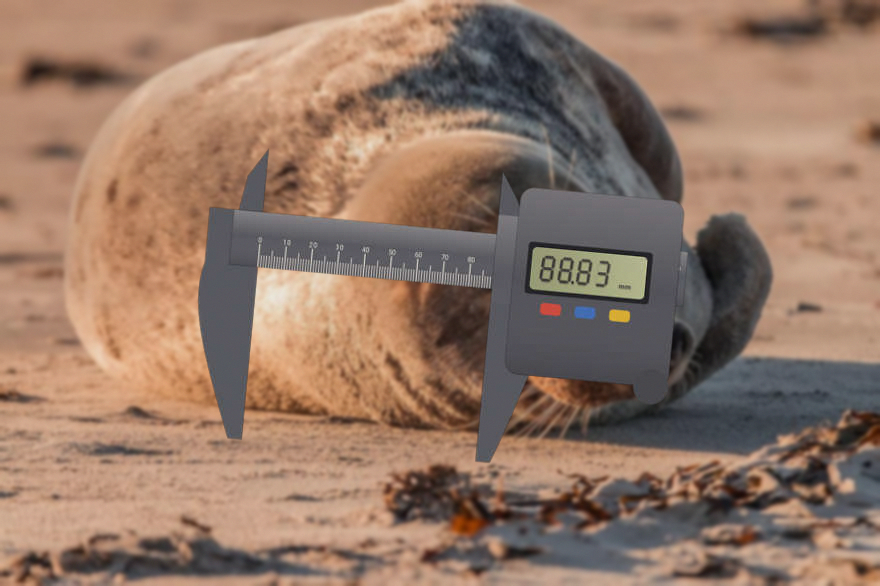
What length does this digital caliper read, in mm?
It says 88.83 mm
